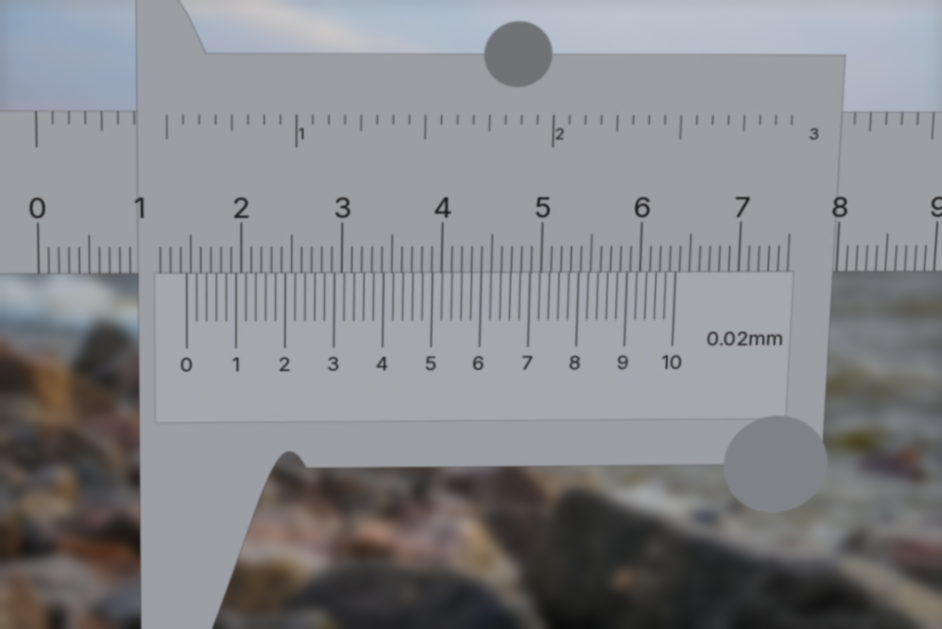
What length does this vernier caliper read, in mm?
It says 14.6 mm
